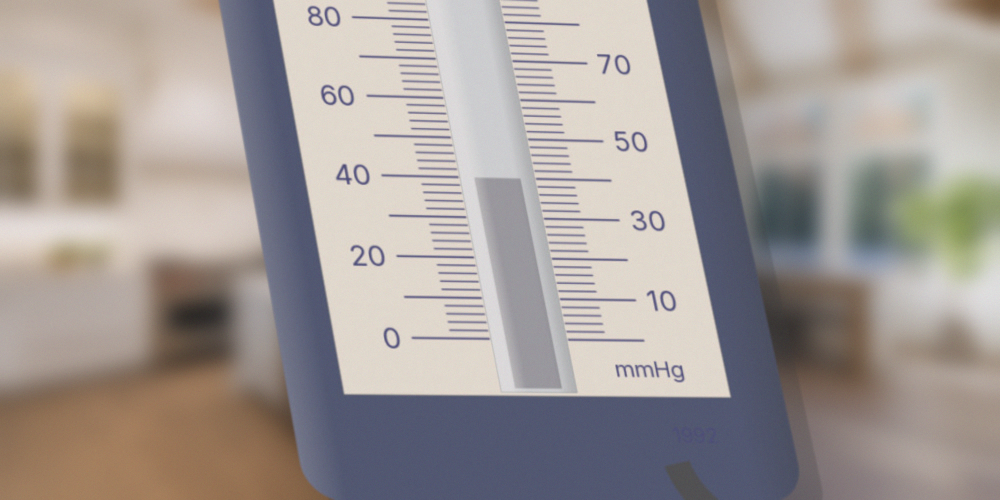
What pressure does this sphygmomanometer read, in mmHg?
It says 40 mmHg
